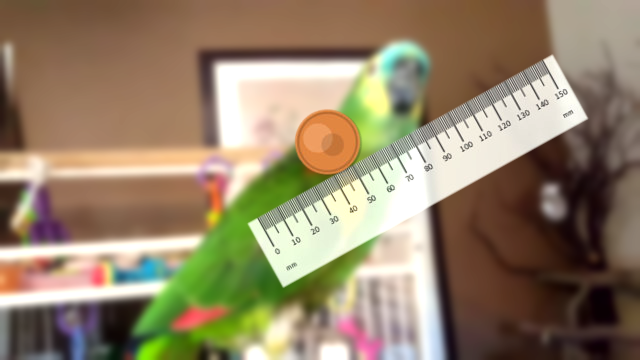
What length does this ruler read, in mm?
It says 30 mm
